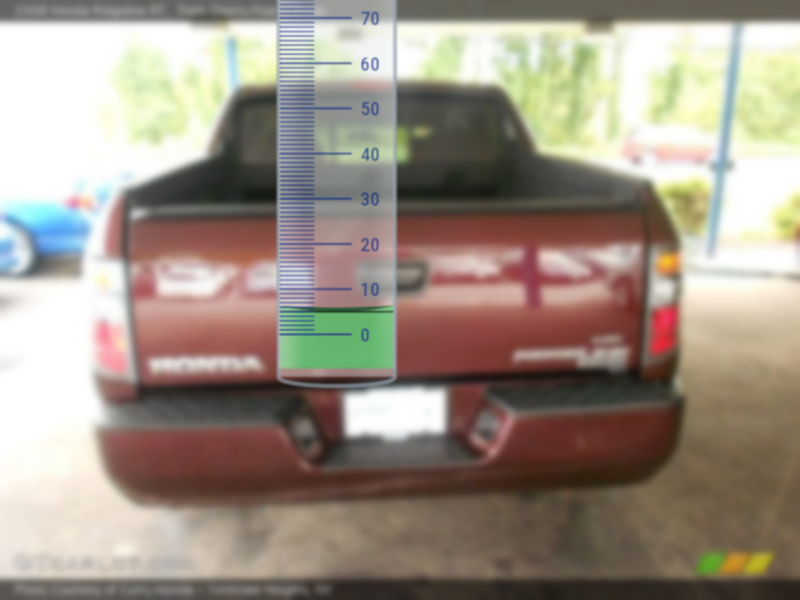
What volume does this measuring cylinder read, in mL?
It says 5 mL
